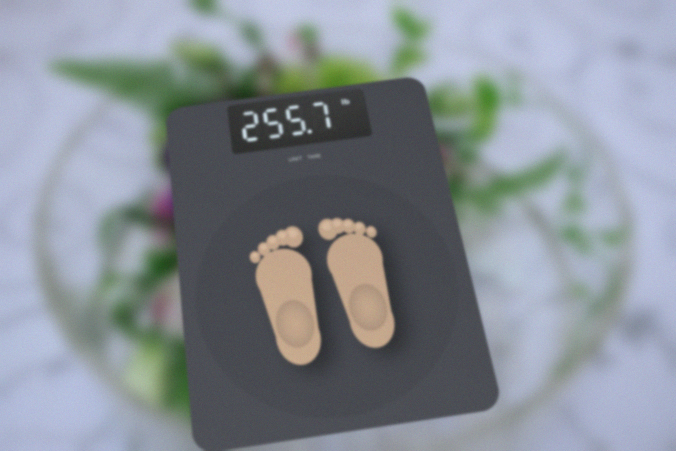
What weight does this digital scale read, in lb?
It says 255.7 lb
